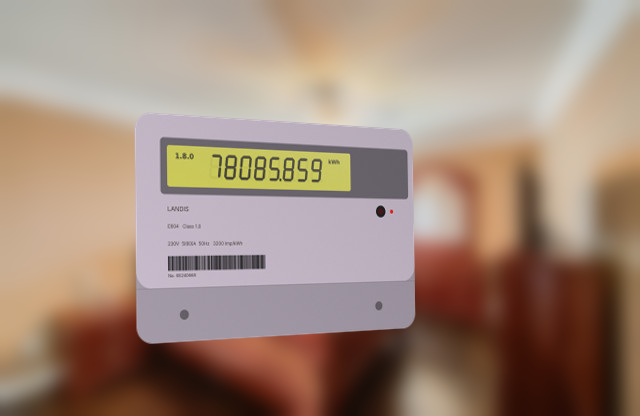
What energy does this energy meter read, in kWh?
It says 78085.859 kWh
